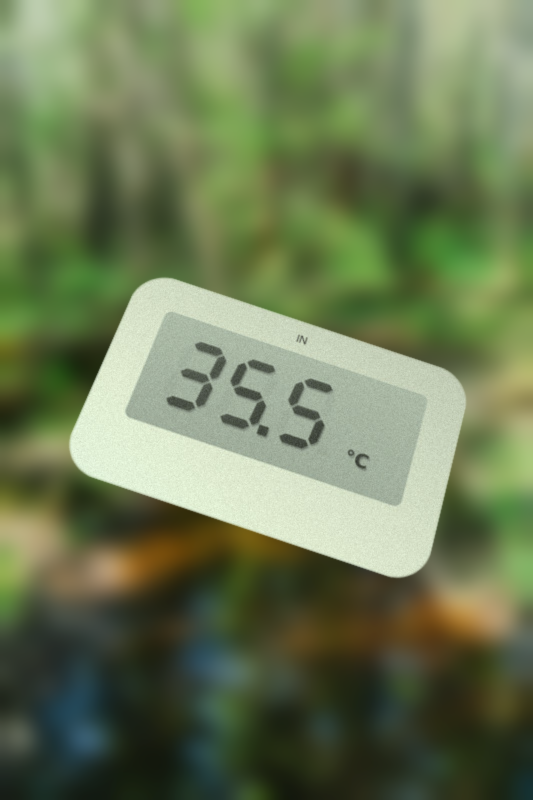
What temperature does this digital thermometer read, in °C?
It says 35.5 °C
